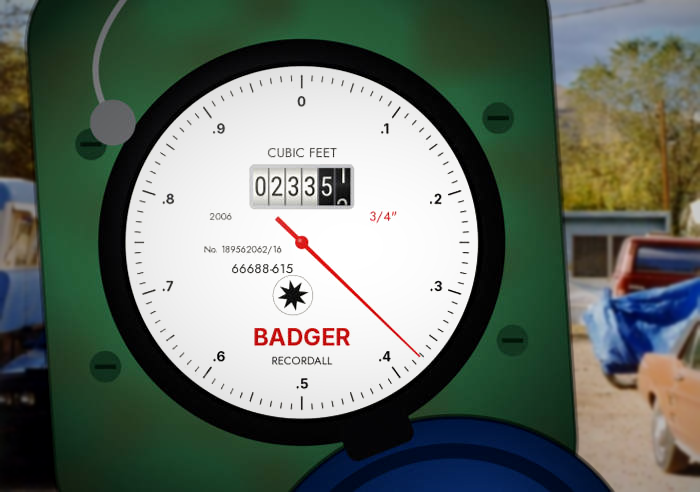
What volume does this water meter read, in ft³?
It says 23351.37 ft³
